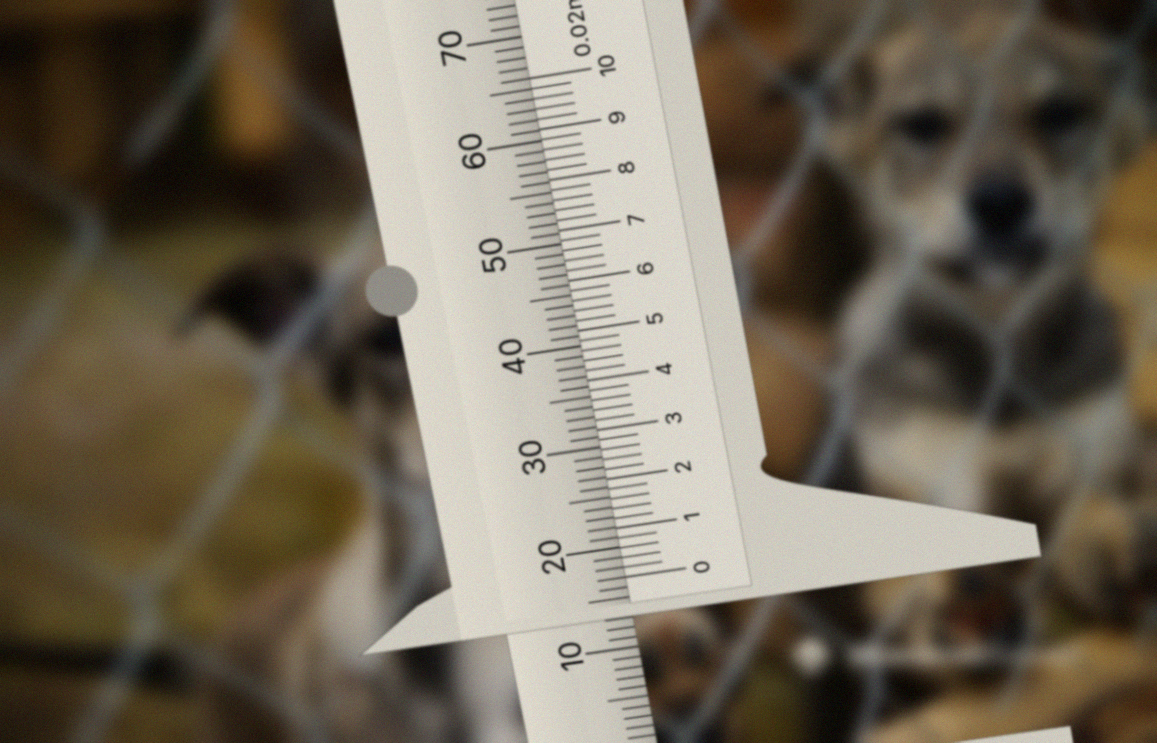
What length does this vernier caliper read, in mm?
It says 17.0 mm
